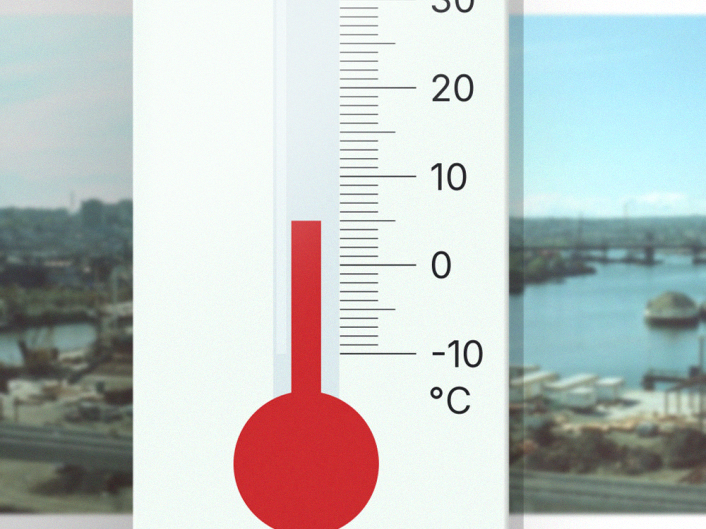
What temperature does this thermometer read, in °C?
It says 5 °C
